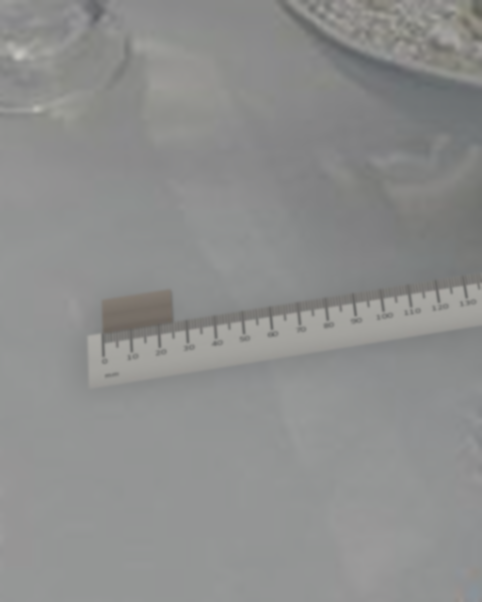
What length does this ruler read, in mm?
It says 25 mm
